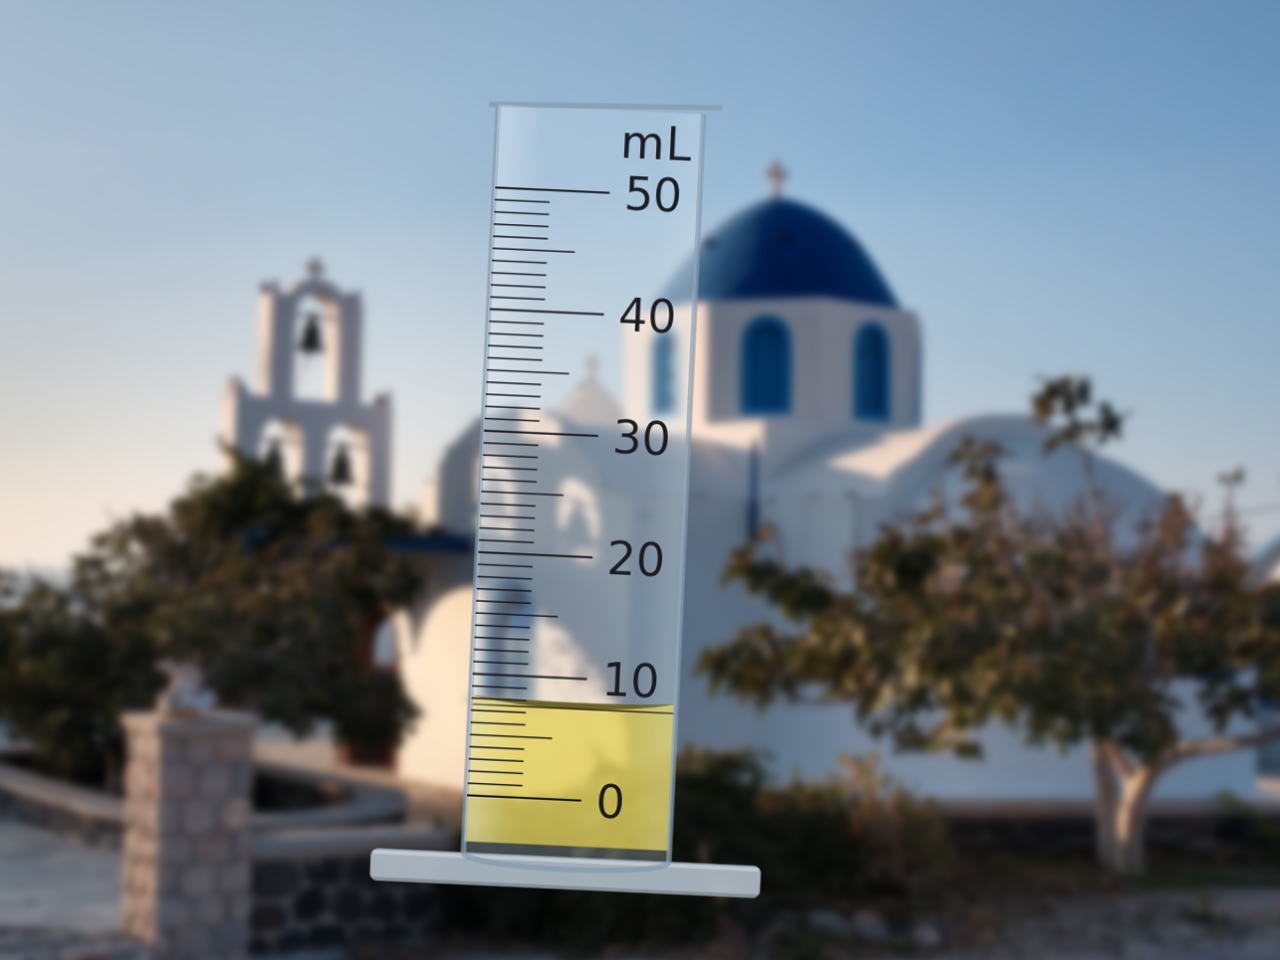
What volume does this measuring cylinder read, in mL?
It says 7.5 mL
